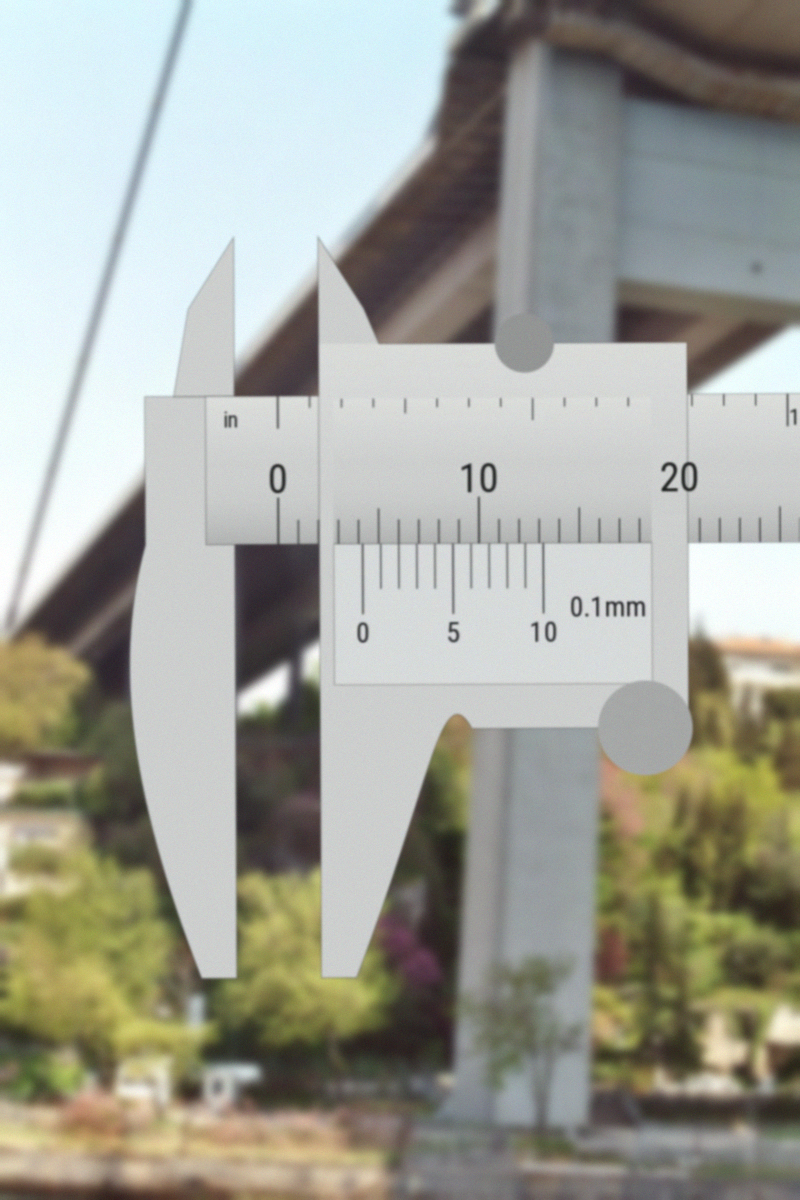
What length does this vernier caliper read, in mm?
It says 4.2 mm
